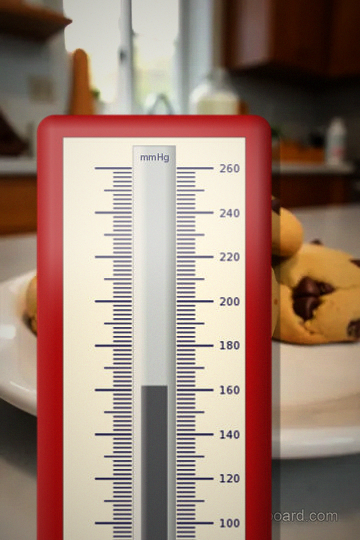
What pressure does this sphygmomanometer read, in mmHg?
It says 162 mmHg
